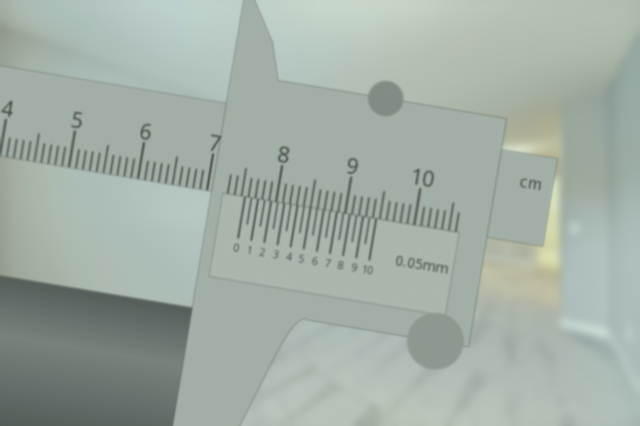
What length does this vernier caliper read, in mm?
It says 75.5 mm
